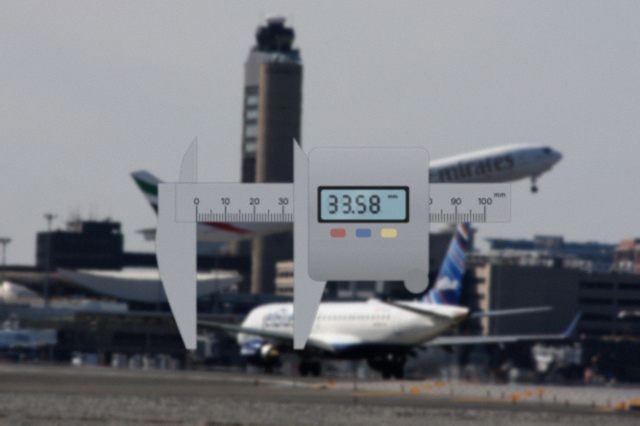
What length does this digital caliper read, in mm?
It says 33.58 mm
